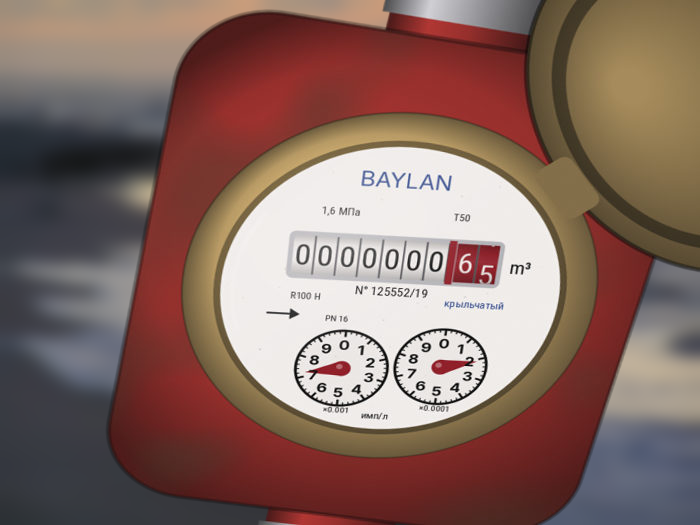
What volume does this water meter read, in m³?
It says 0.6472 m³
